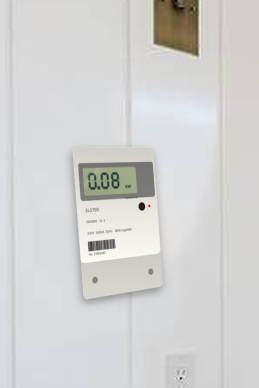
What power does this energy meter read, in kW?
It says 0.08 kW
